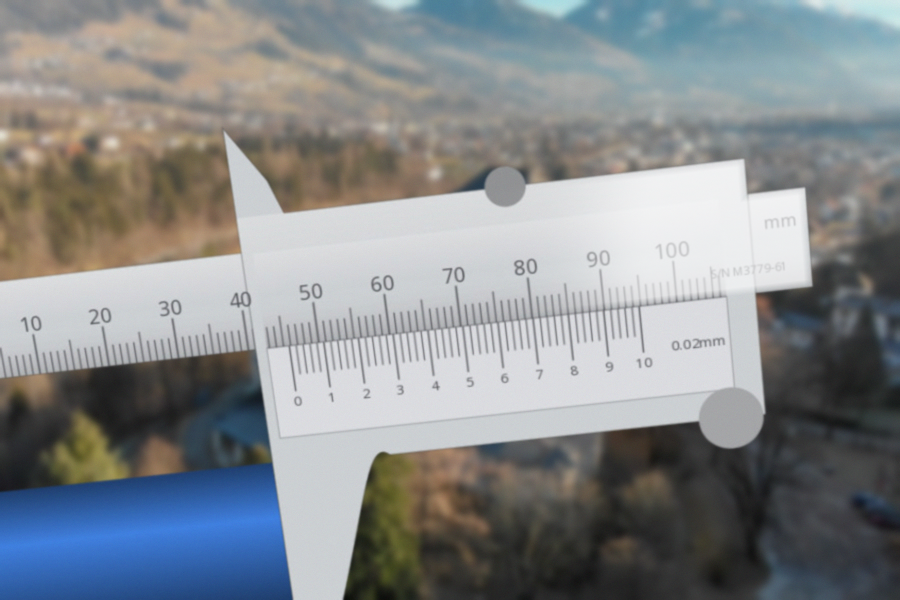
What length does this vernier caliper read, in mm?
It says 45.8 mm
